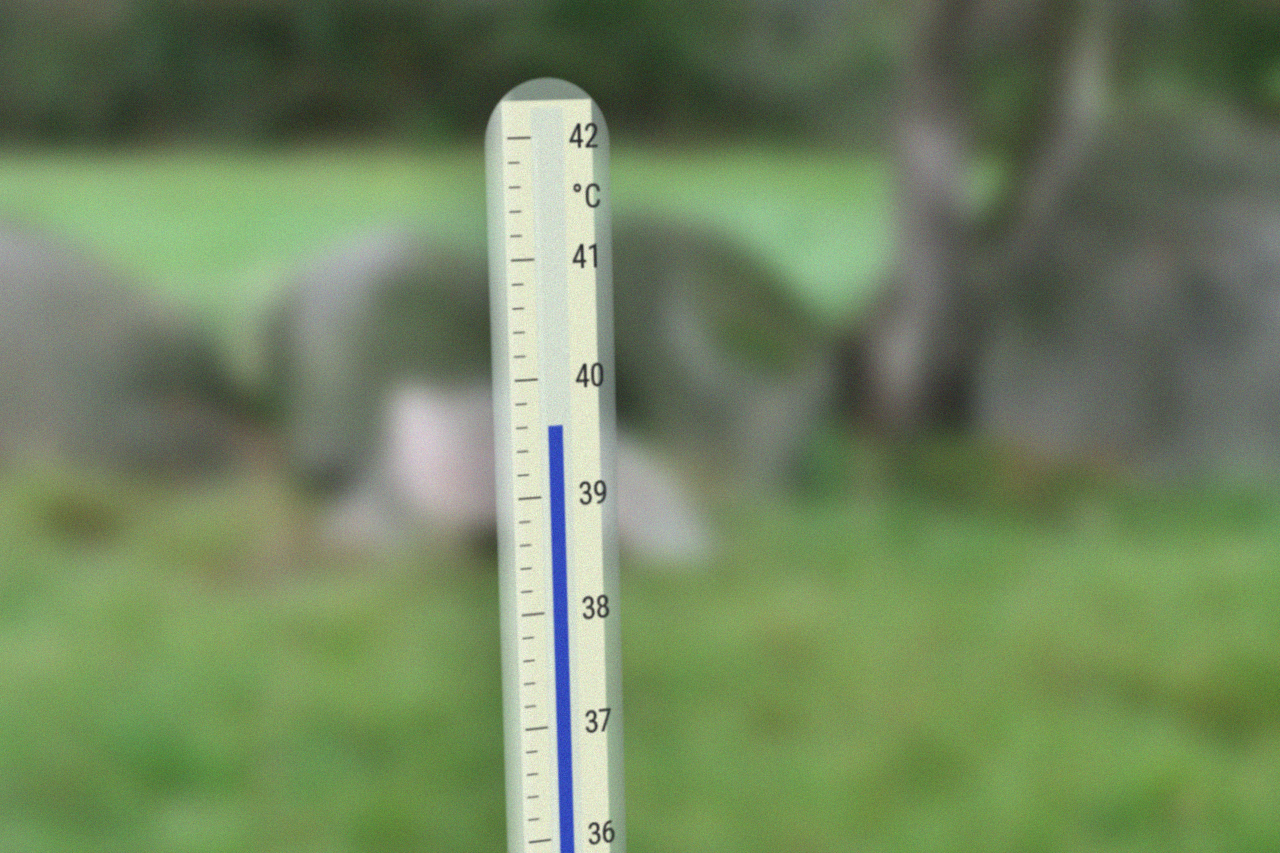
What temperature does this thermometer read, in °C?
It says 39.6 °C
